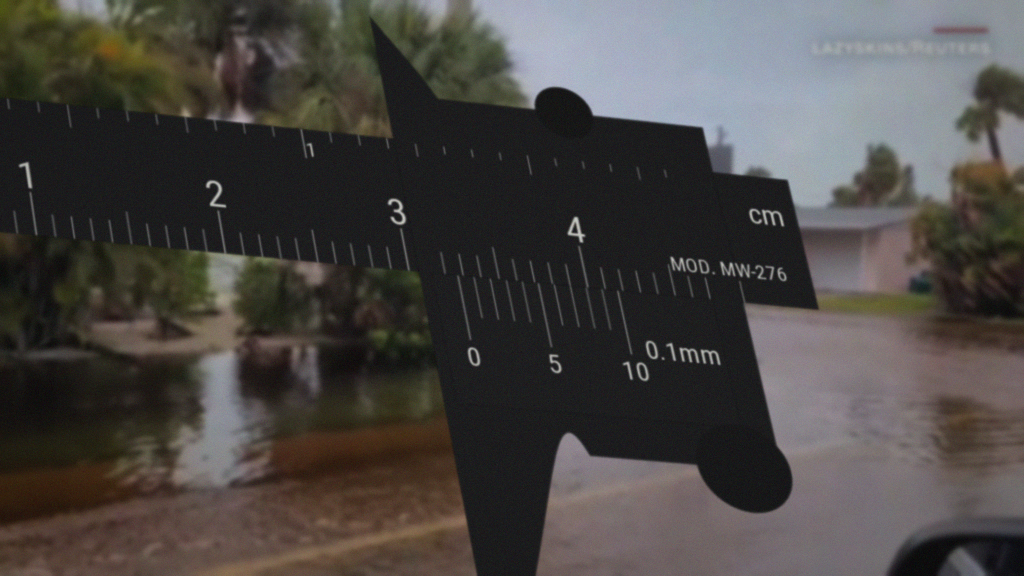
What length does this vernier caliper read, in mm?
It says 32.7 mm
